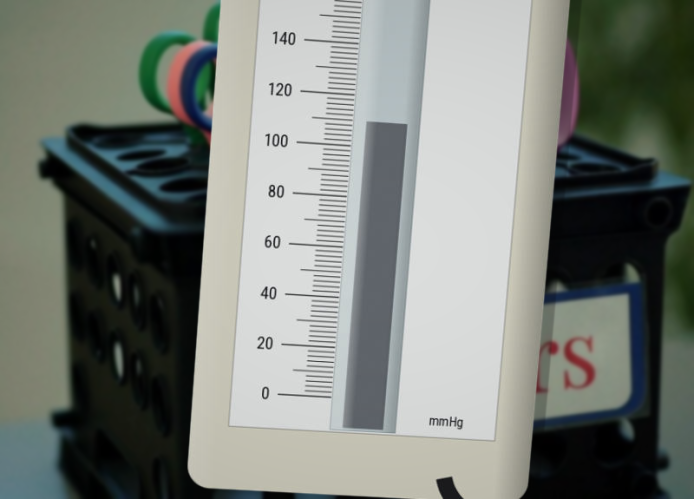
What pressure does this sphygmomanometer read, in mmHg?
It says 110 mmHg
